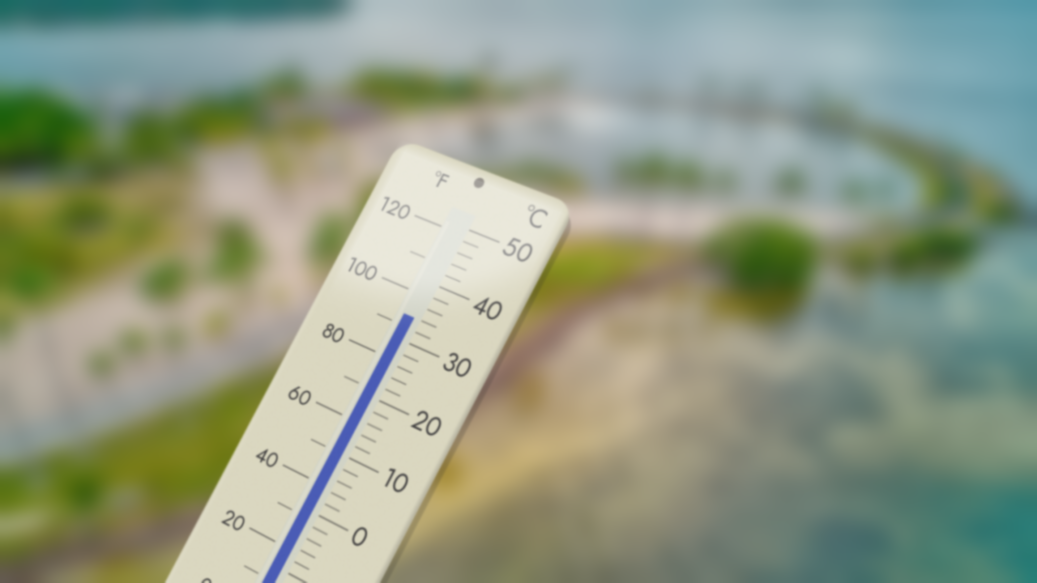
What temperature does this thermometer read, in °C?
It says 34 °C
